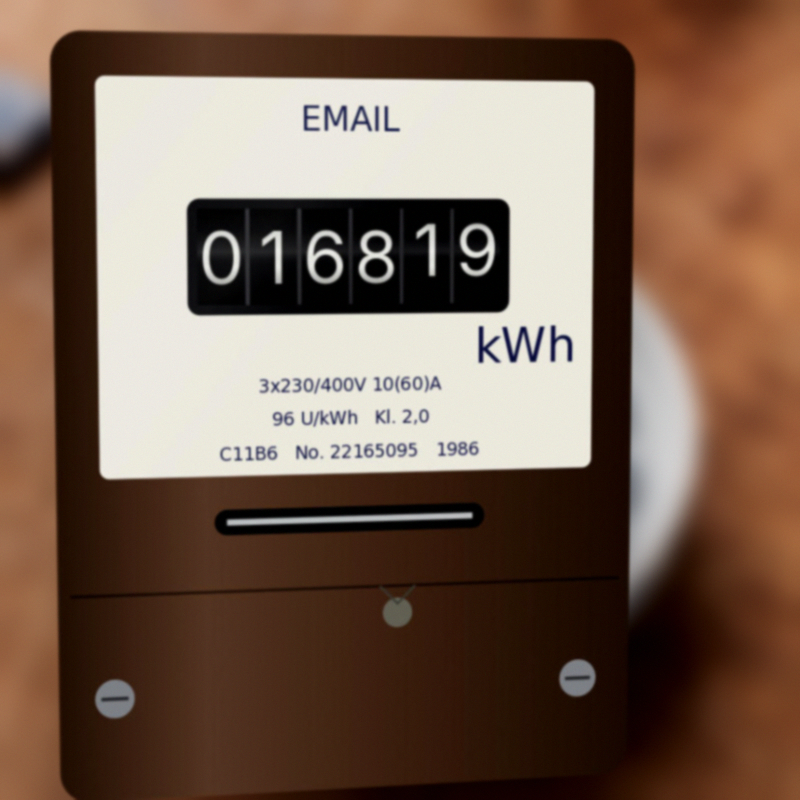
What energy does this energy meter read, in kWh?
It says 16819 kWh
